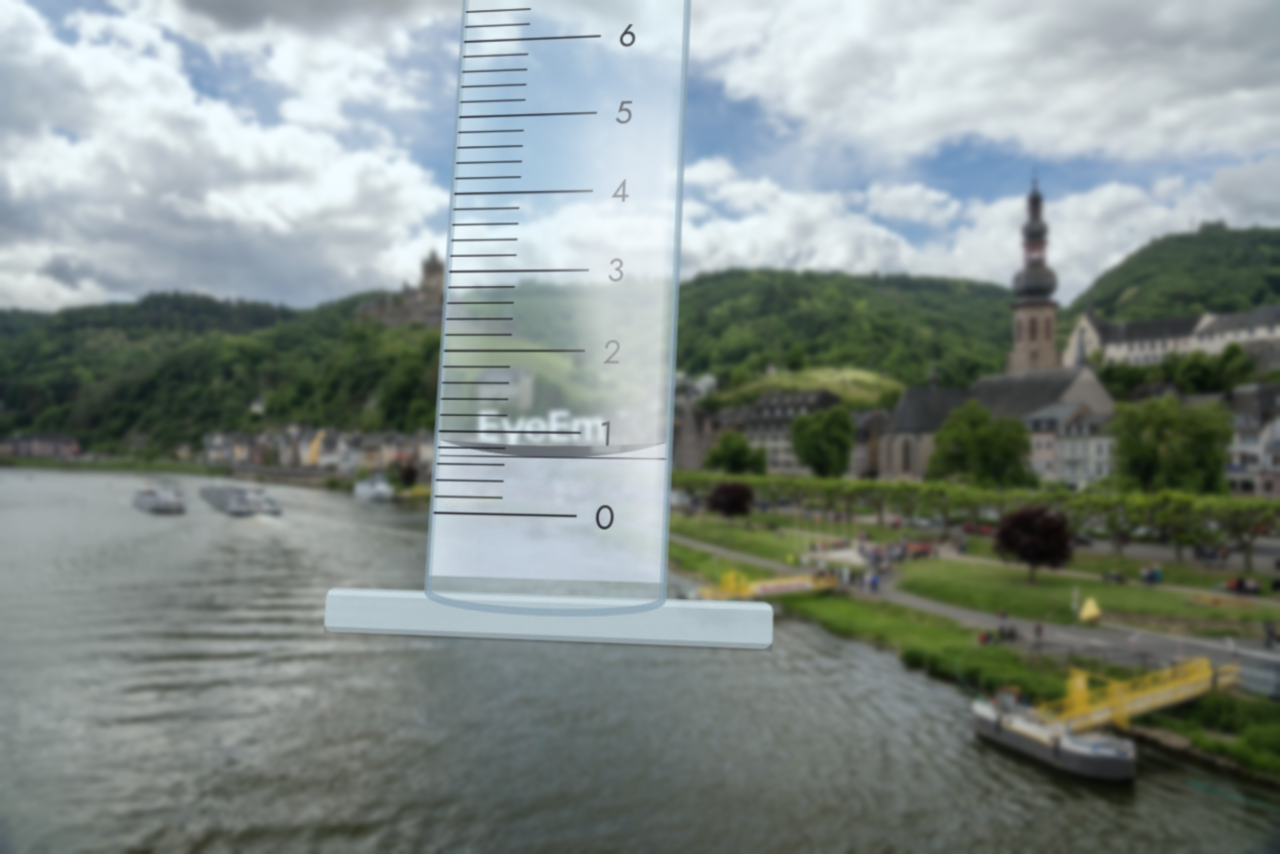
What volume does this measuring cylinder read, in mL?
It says 0.7 mL
